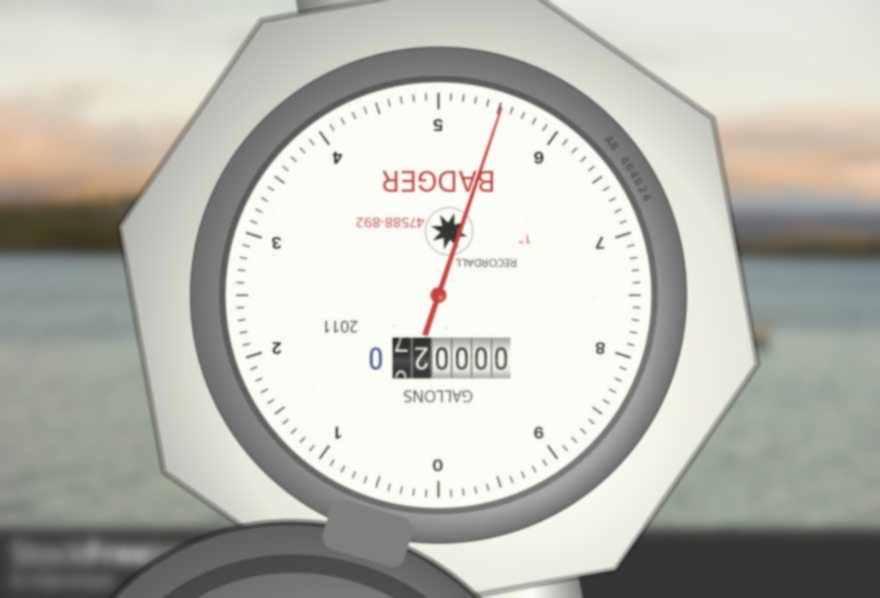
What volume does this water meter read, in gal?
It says 265.5 gal
